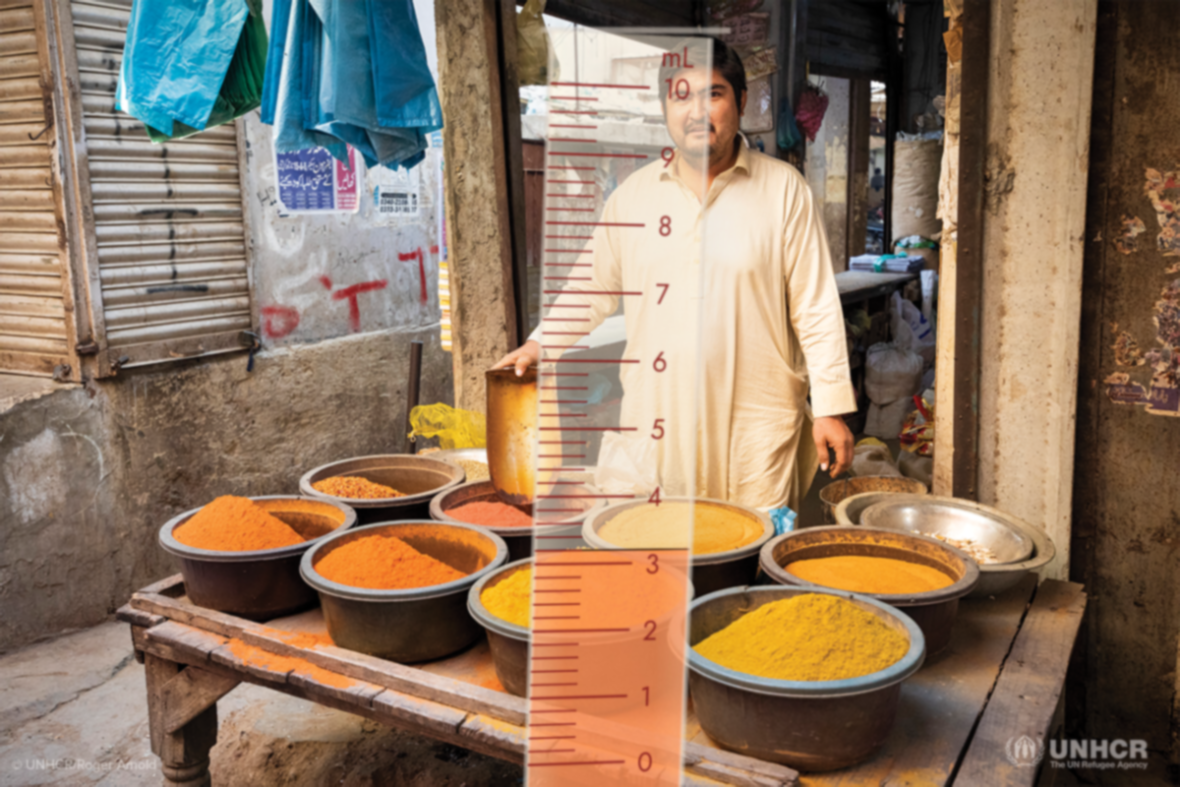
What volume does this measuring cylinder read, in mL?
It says 3.2 mL
